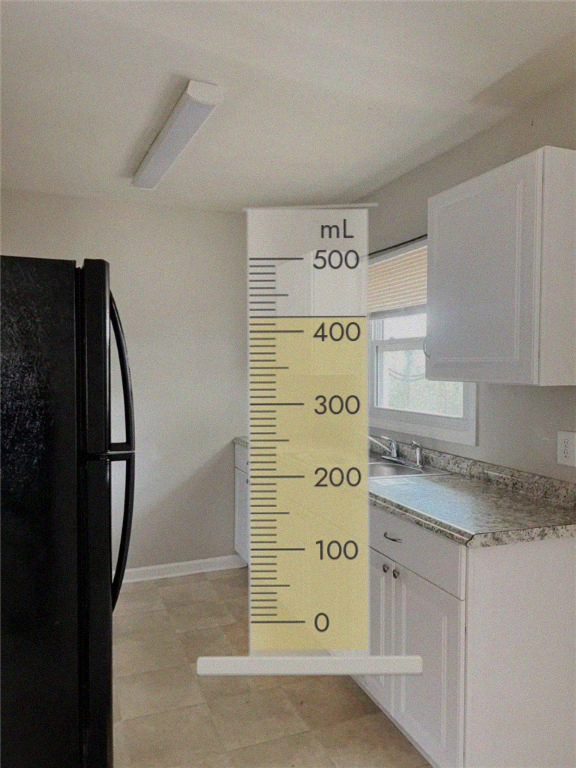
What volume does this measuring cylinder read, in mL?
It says 420 mL
